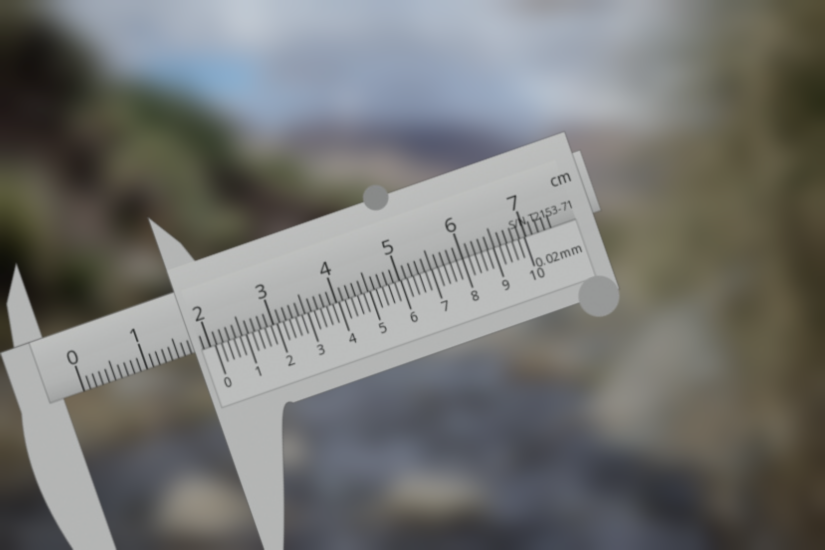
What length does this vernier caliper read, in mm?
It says 20.8 mm
